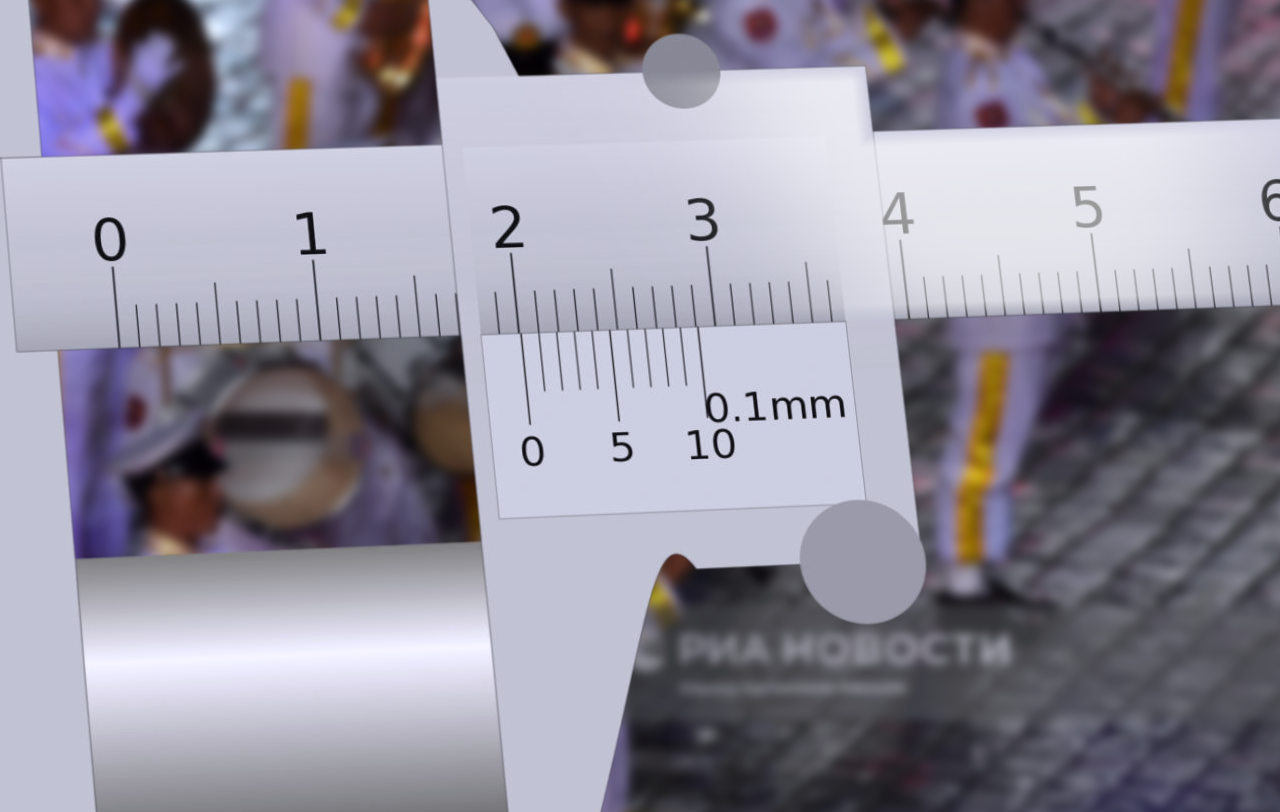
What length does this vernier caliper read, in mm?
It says 20.1 mm
